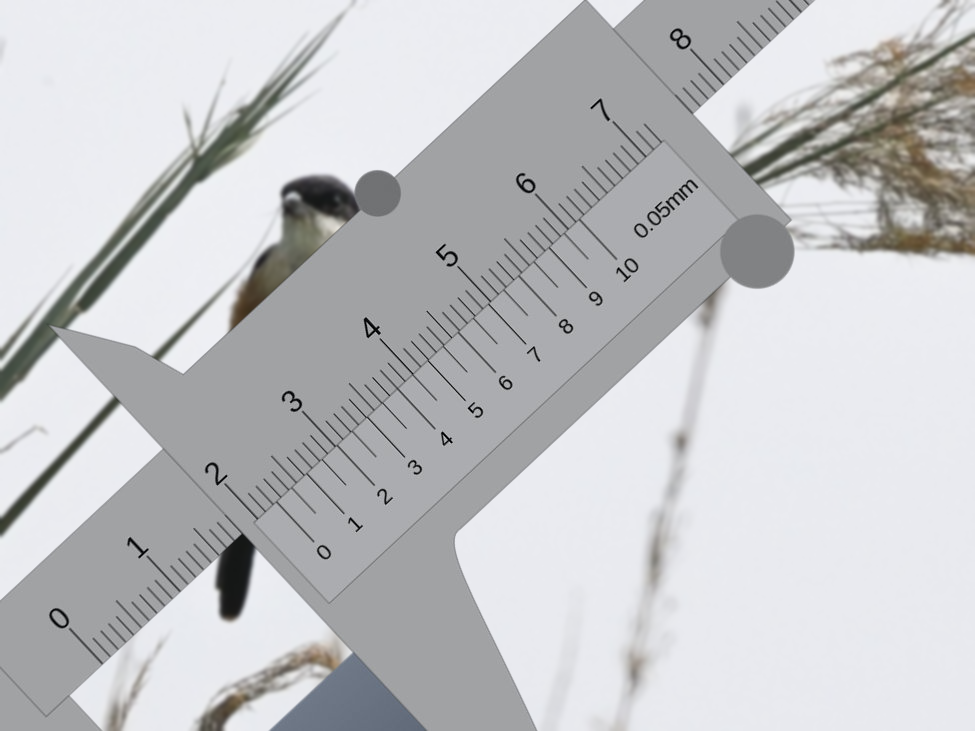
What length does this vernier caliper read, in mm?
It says 22.4 mm
